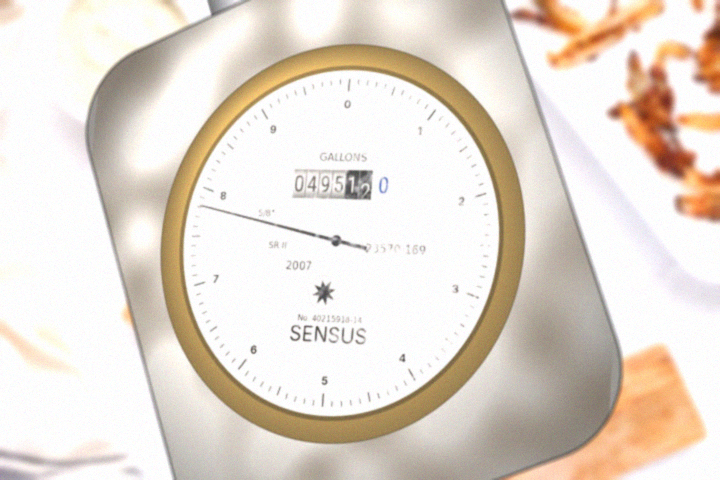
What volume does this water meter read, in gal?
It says 495117.8 gal
